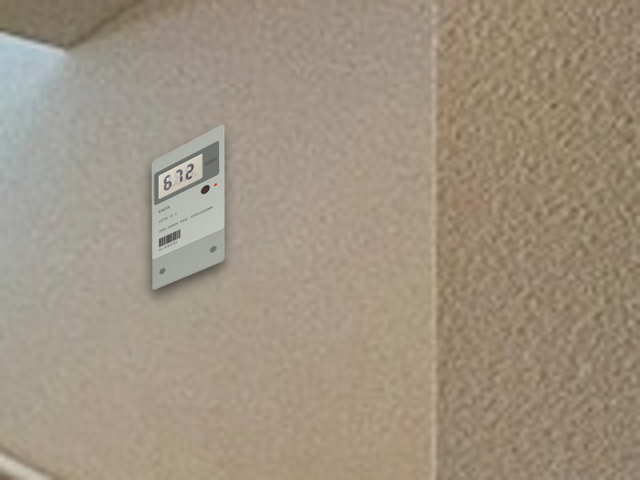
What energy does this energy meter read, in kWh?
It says 672 kWh
